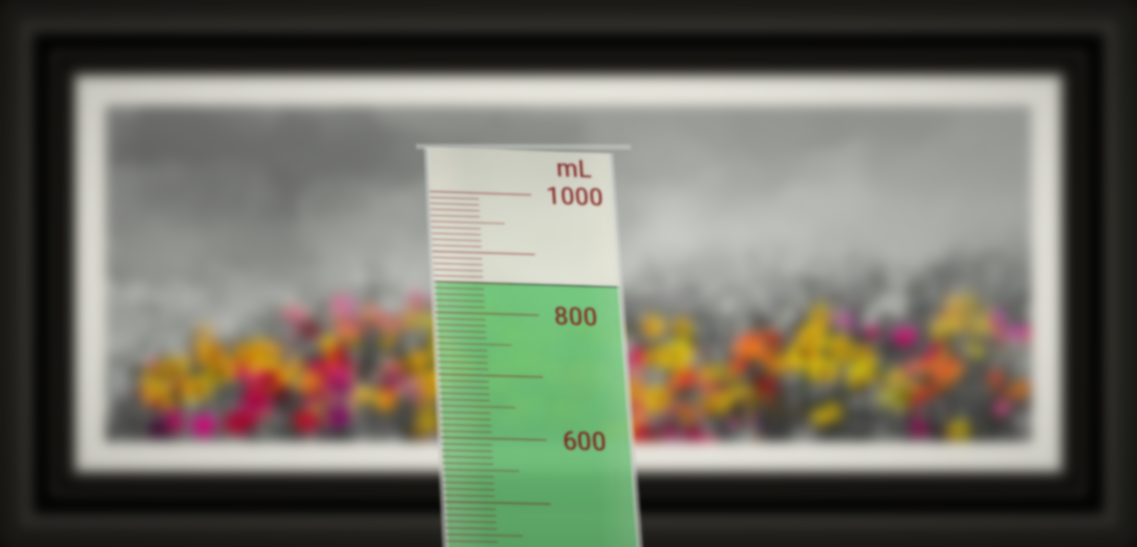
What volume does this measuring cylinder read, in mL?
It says 850 mL
